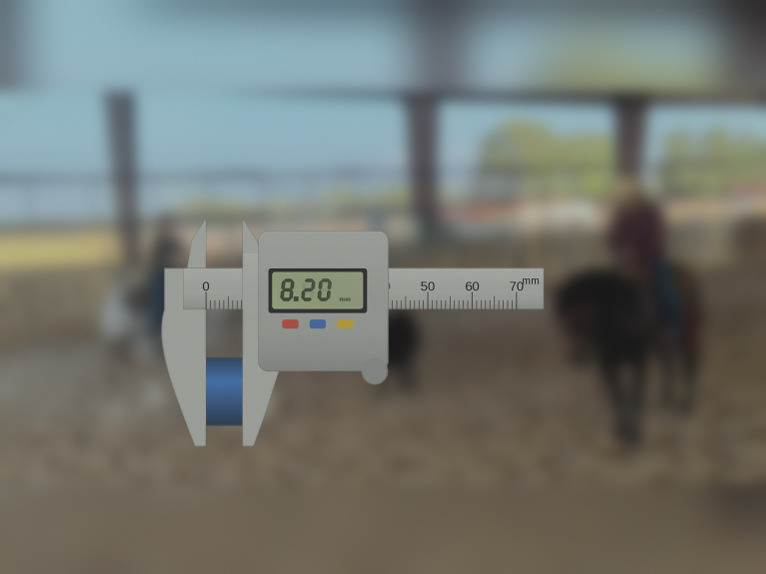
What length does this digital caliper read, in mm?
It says 8.20 mm
